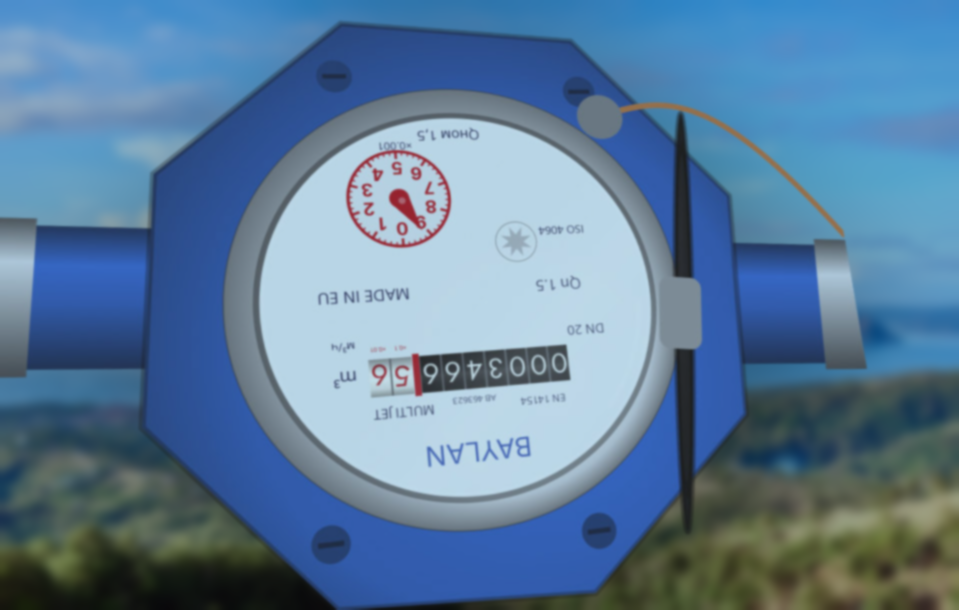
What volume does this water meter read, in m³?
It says 3466.559 m³
